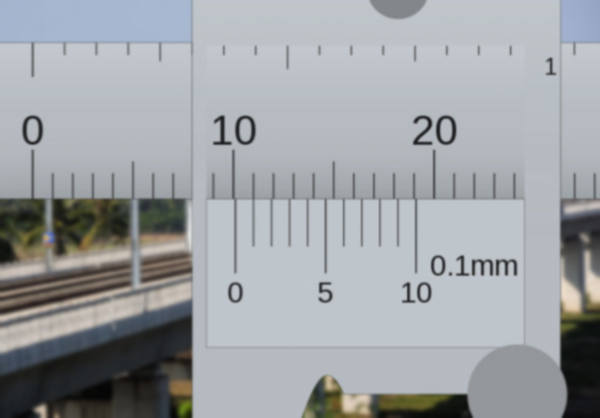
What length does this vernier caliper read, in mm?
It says 10.1 mm
